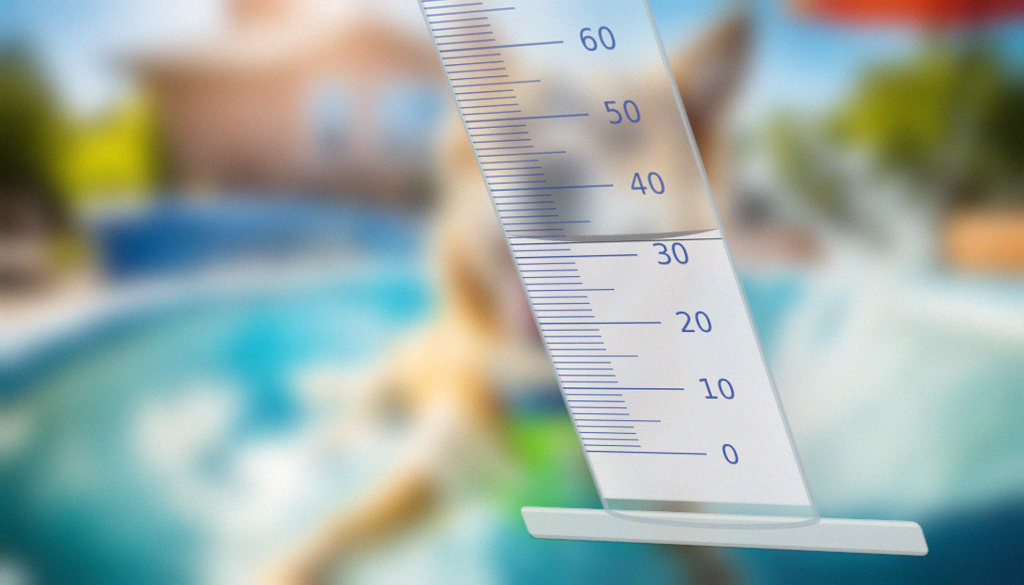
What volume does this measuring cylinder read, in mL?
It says 32 mL
